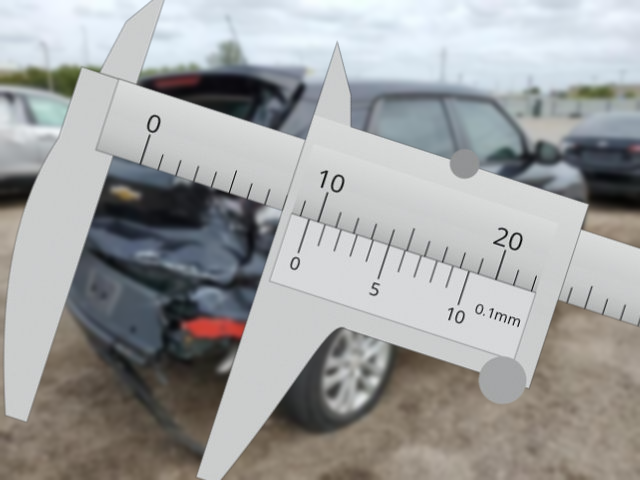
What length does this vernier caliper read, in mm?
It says 9.5 mm
